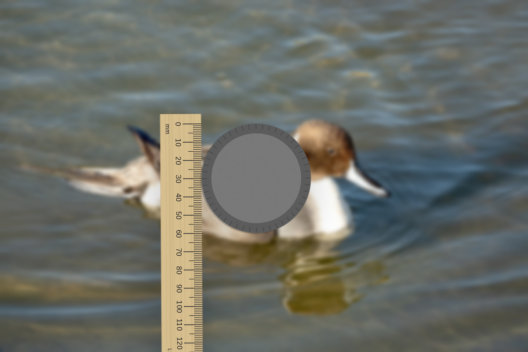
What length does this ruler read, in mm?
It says 60 mm
